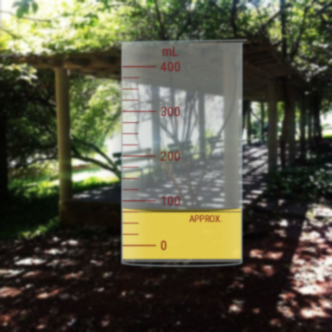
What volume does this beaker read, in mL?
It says 75 mL
